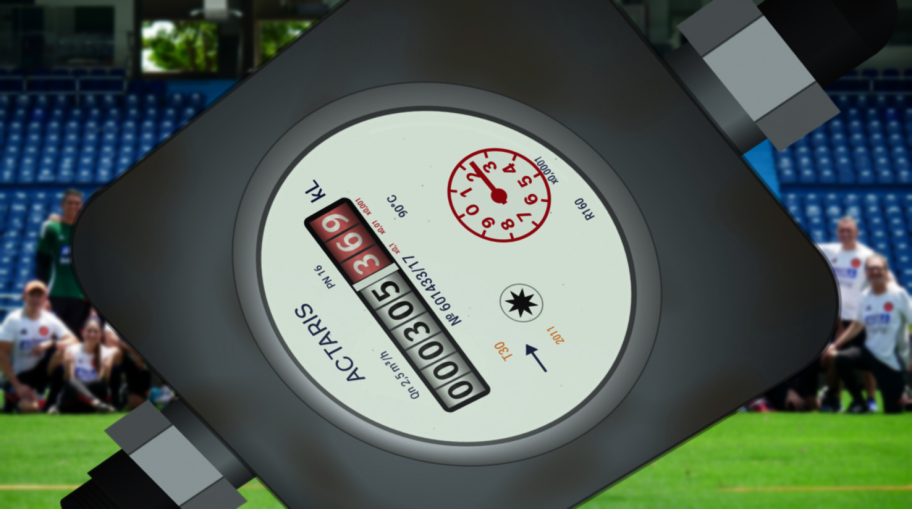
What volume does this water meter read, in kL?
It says 305.3692 kL
